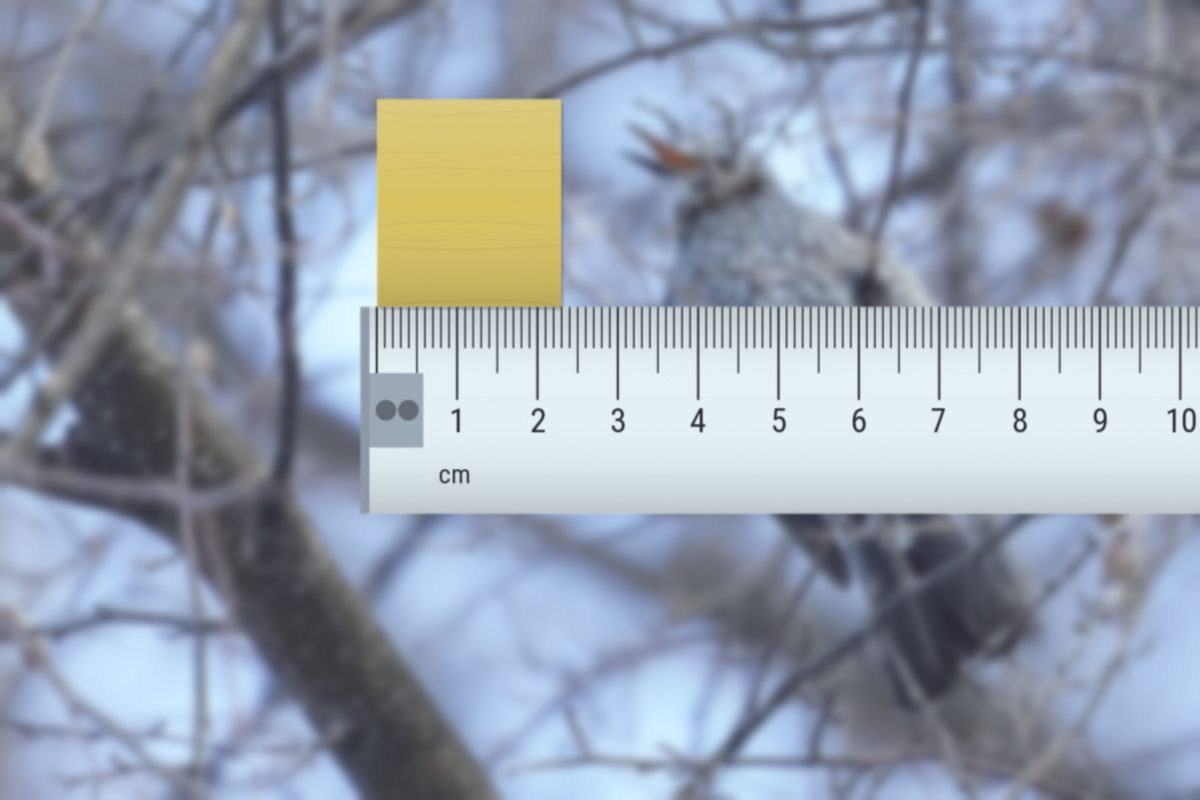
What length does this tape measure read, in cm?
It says 2.3 cm
